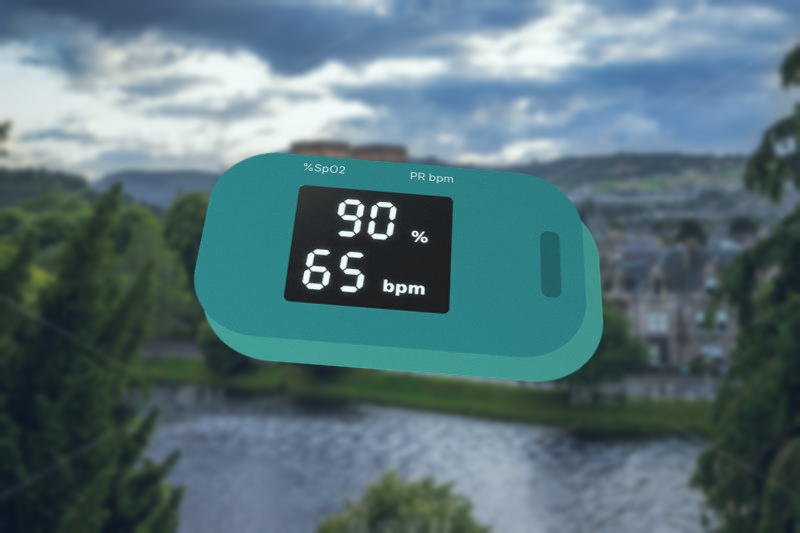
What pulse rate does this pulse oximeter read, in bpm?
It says 65 bpm
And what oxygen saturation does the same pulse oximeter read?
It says 90 %
